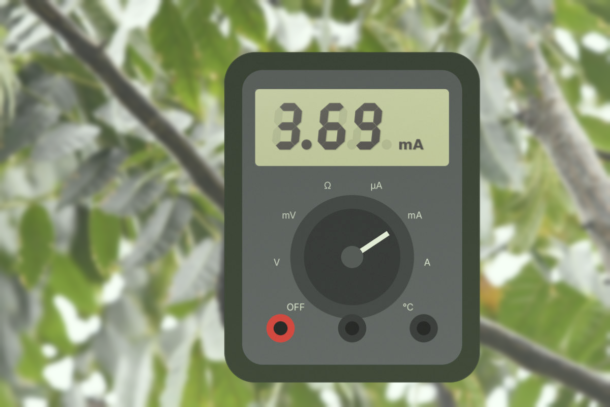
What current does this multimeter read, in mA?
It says 3.69 mA
